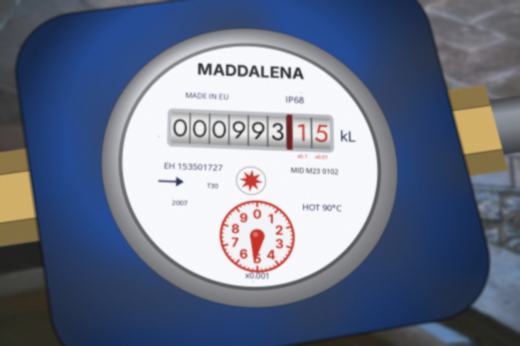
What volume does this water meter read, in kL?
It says 993.155 kL
